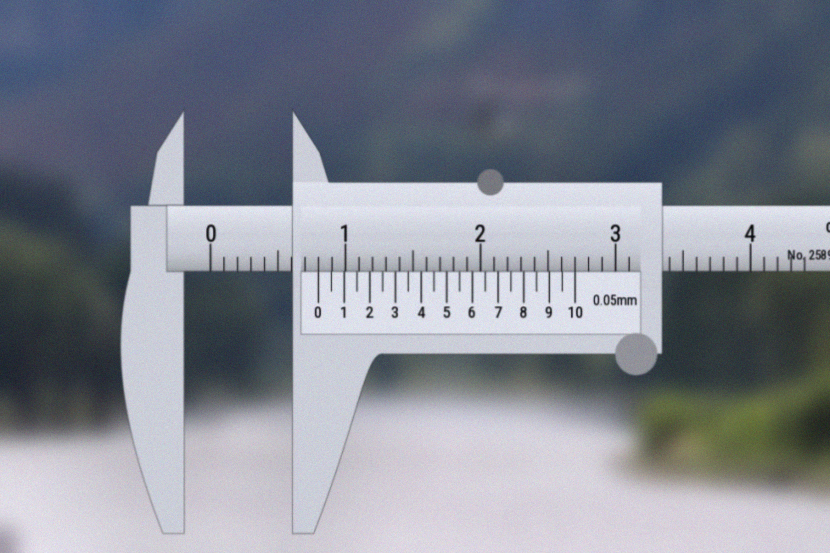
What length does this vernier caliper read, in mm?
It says 8.0 mm
